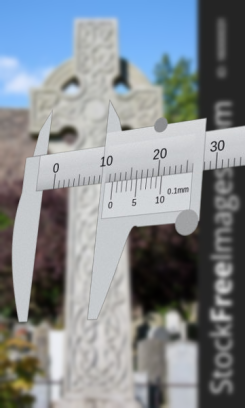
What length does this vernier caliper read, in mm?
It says 11.6 mm
